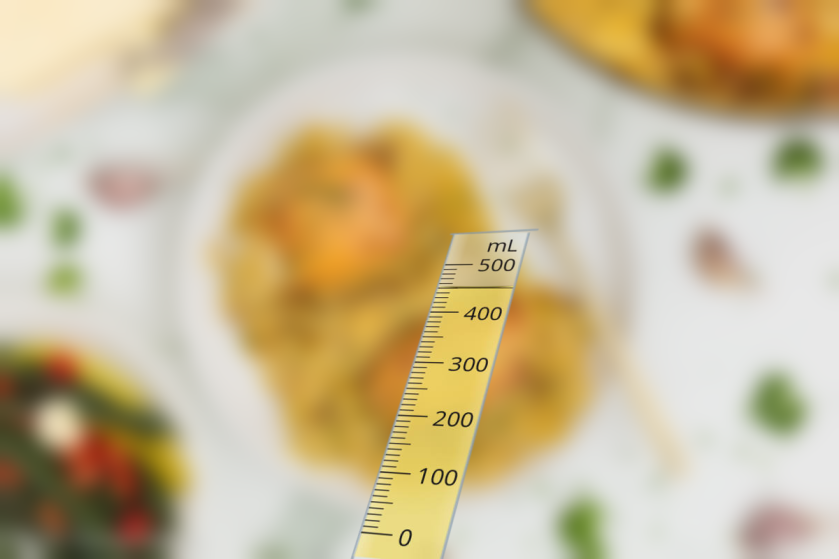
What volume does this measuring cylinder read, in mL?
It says 450 mL
